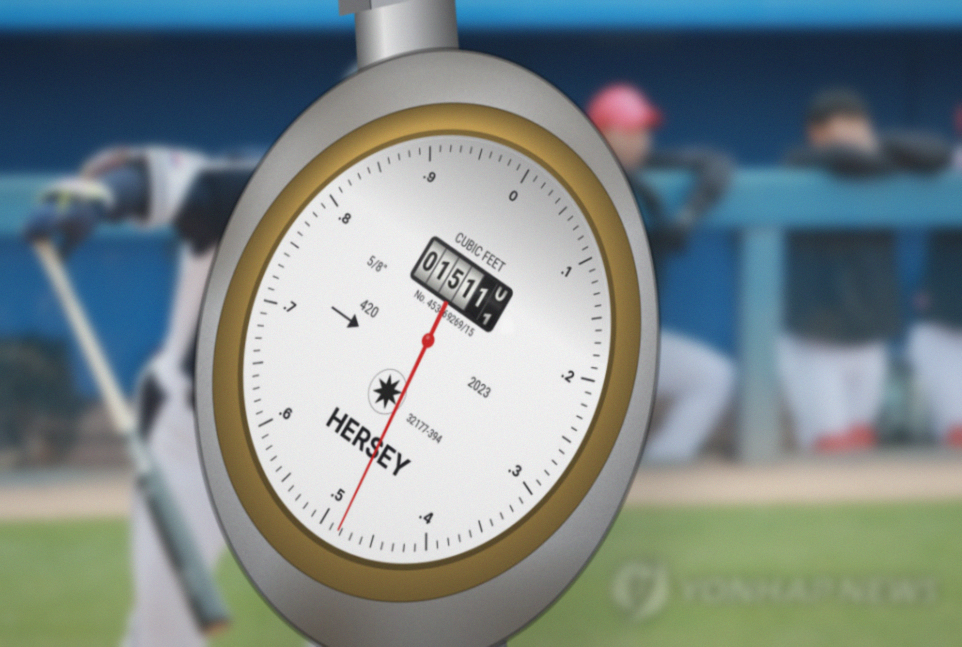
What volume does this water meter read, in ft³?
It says 15110.48 ft³
